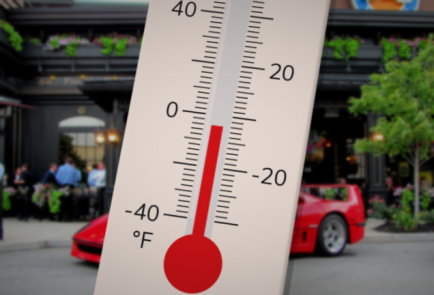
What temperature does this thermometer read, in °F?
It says -4 °F
